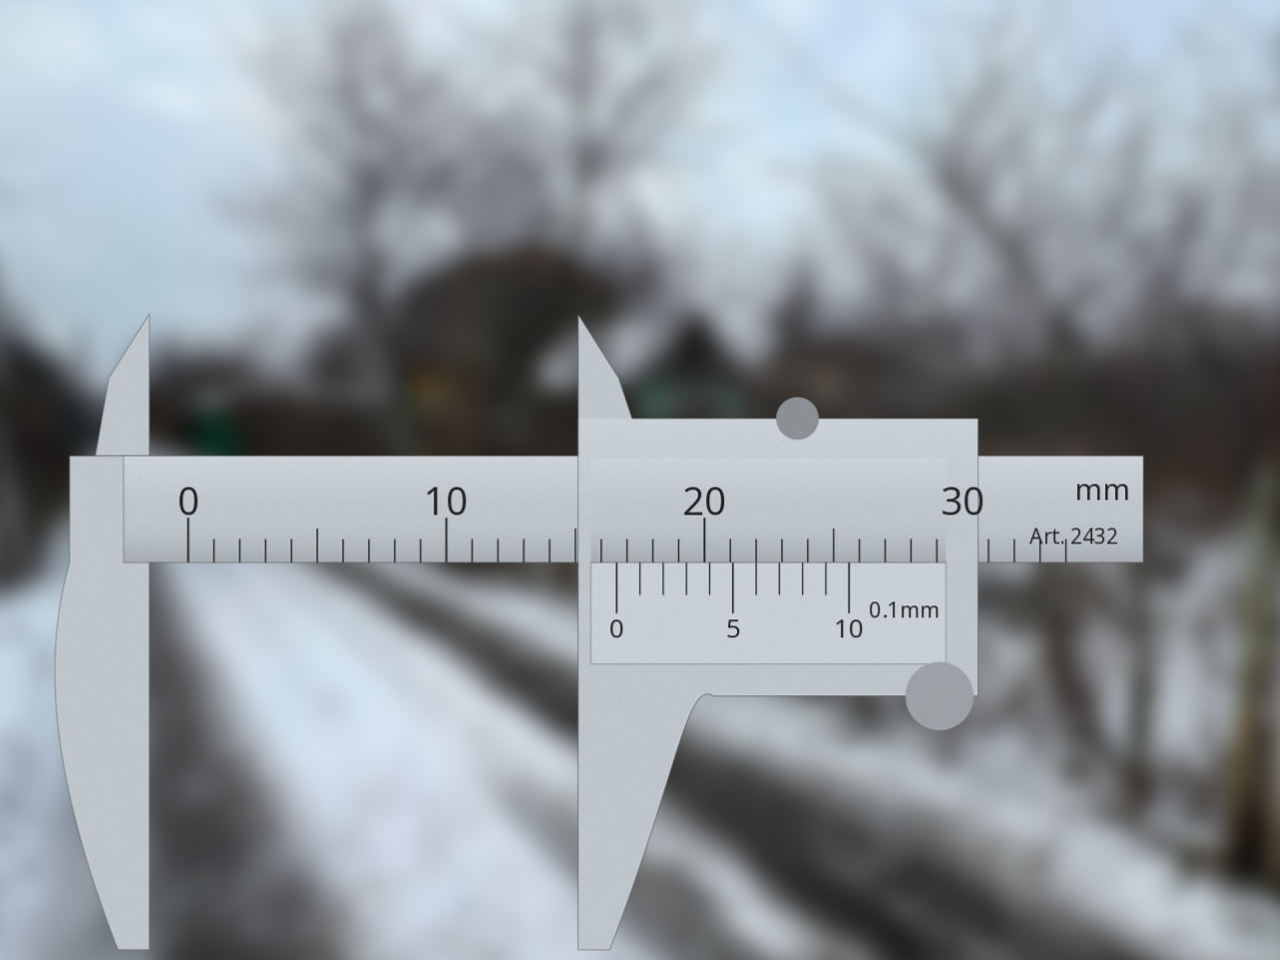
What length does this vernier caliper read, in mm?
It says 16.6 mm
